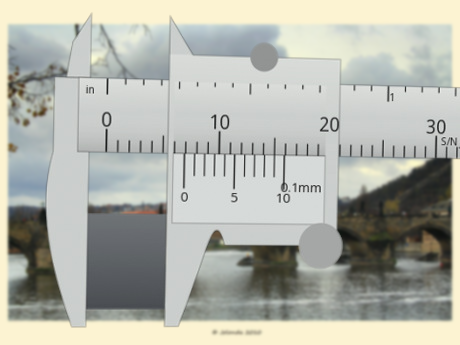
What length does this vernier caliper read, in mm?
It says 6.9 mm
